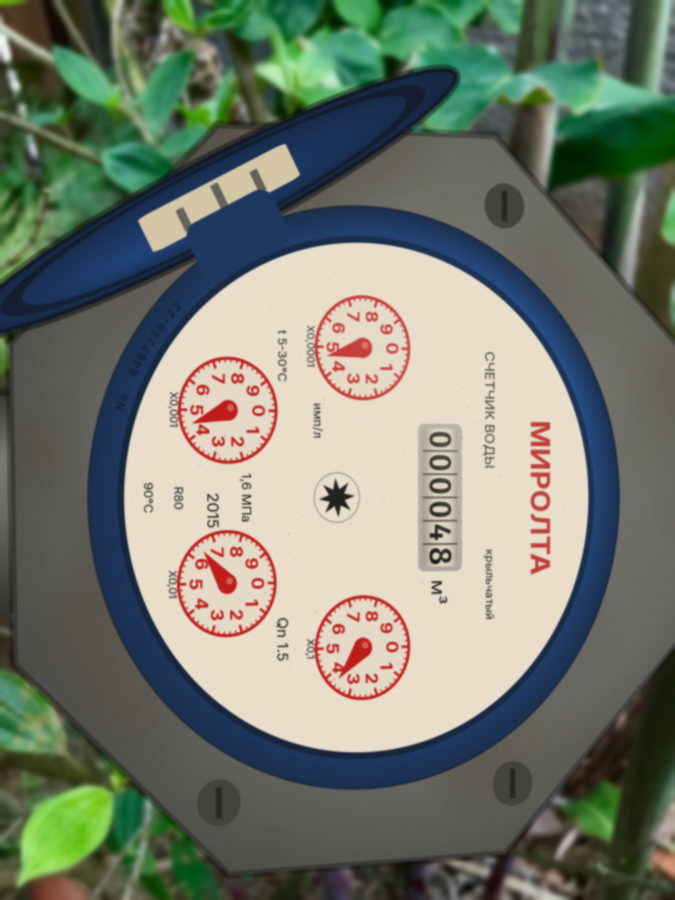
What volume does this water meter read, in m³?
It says 48.3644 m³
